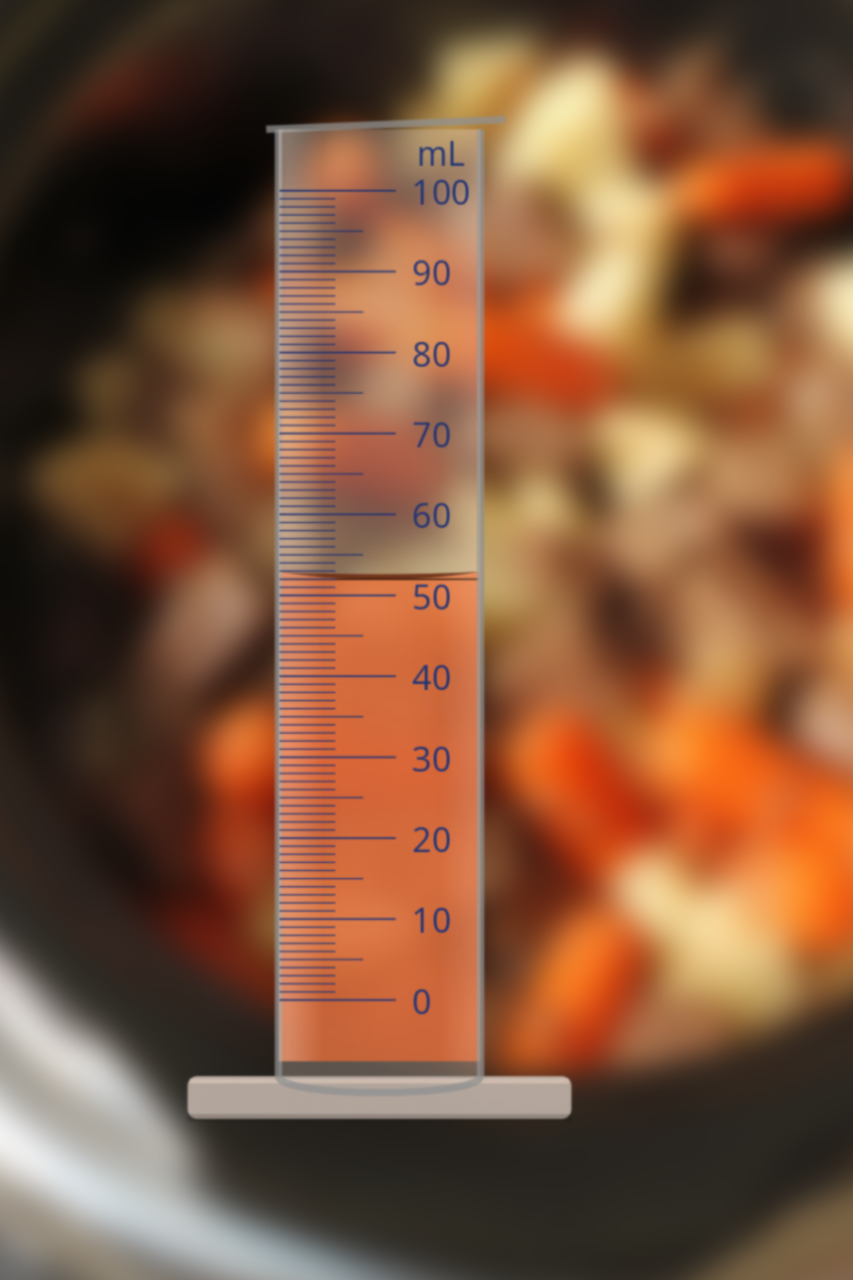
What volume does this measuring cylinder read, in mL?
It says 52 mL
